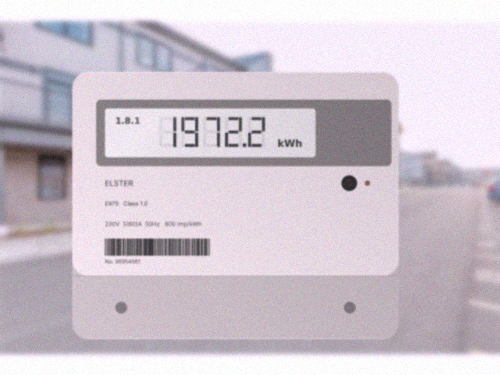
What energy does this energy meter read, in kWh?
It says 1972.2 kWh
